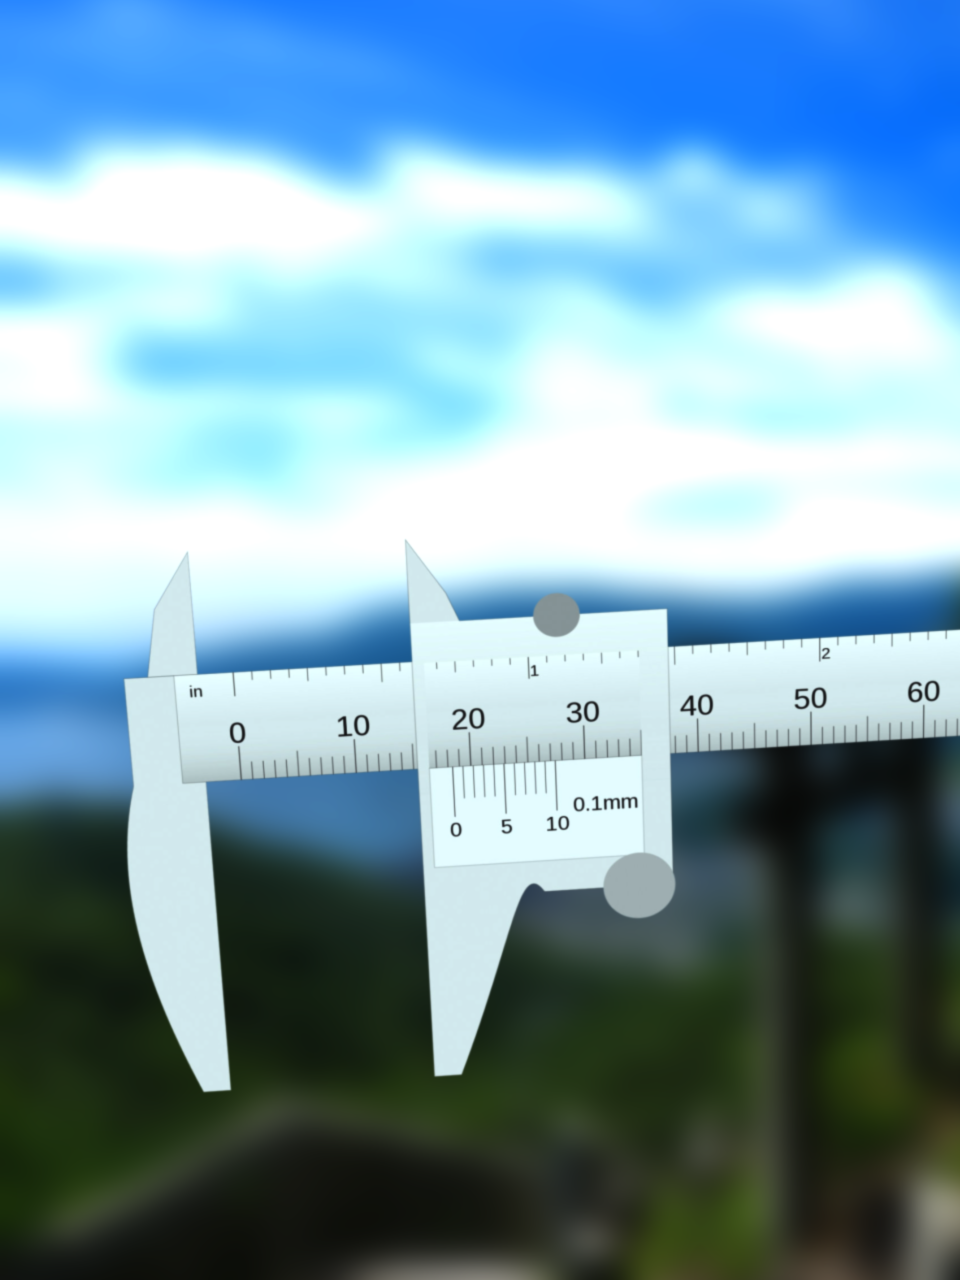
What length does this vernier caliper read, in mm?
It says 18.4 mm
